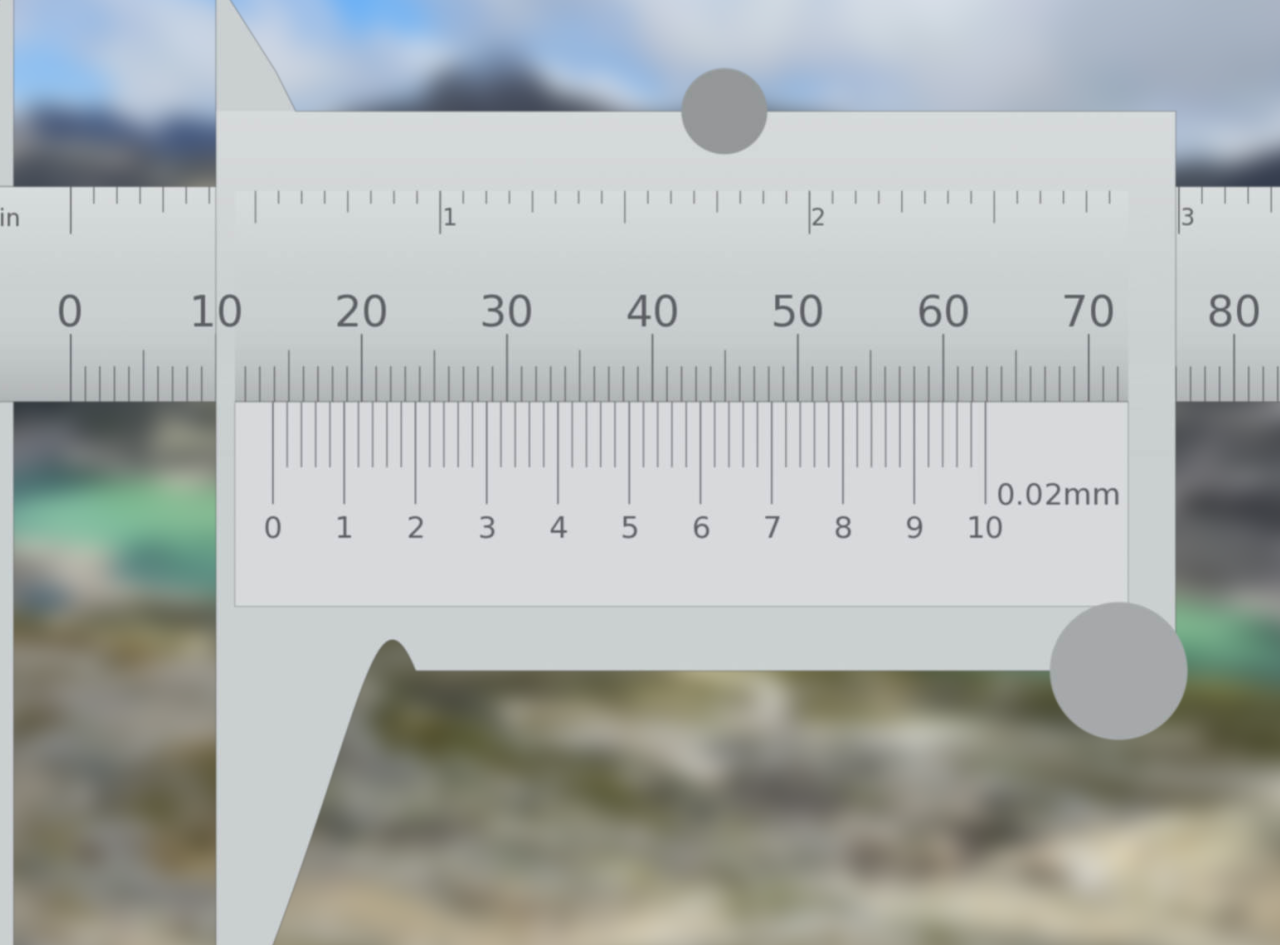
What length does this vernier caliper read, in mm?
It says 13.9 mm
